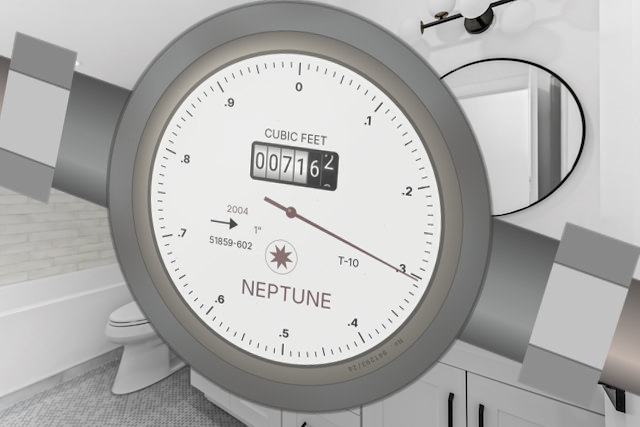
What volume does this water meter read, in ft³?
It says 7162.30 ft³
